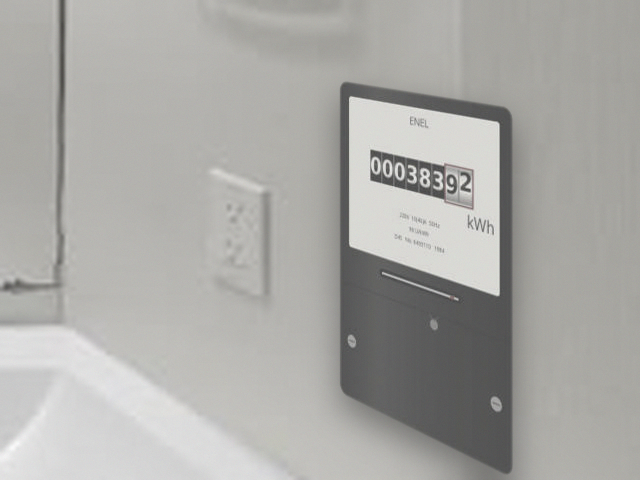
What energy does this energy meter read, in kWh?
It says 383.92 kWh
